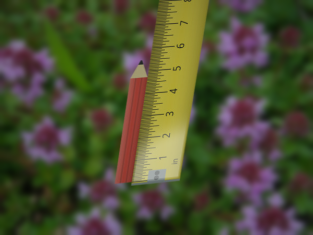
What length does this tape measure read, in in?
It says 5.5 in
